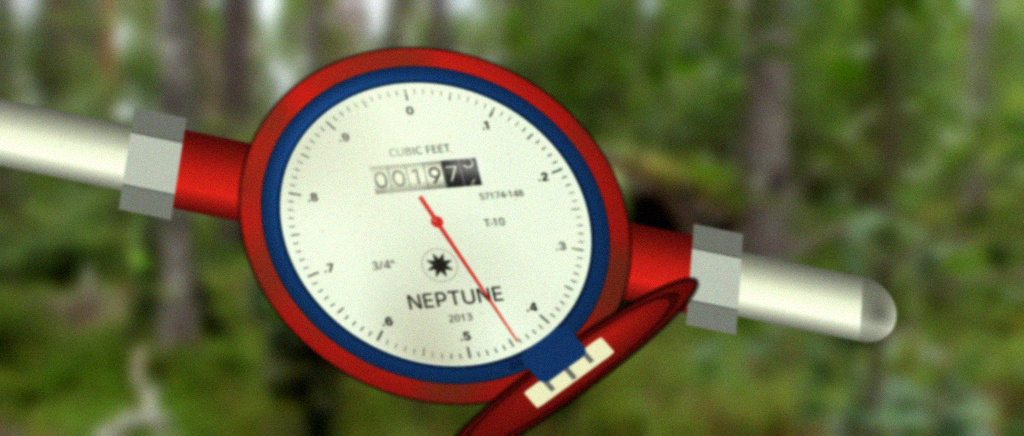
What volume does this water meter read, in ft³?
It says 1975.44 ft³
